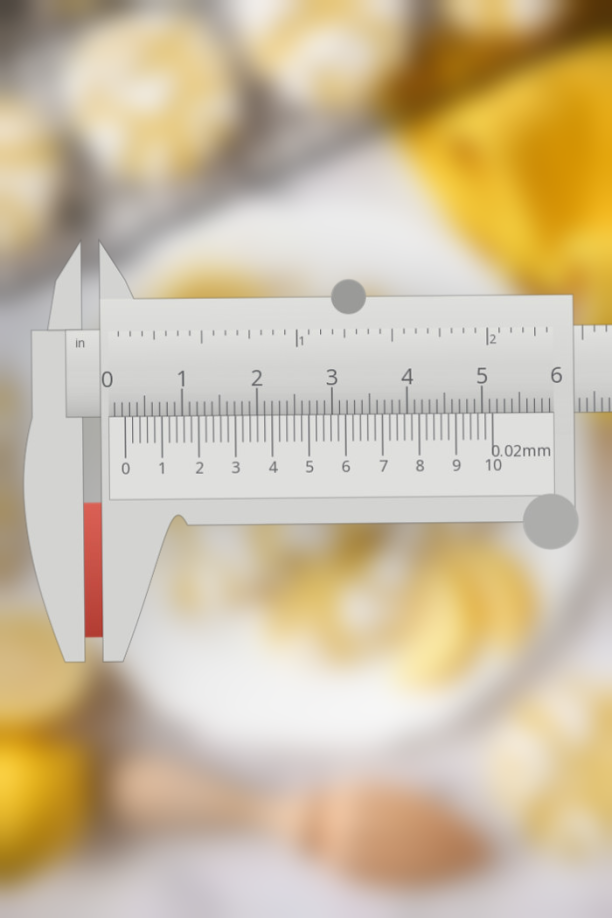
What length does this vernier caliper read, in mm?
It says 2.4 mm
